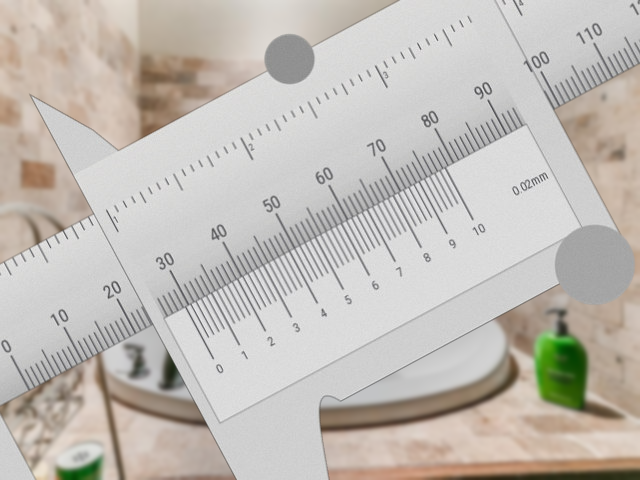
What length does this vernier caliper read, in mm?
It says 29.4 mm
